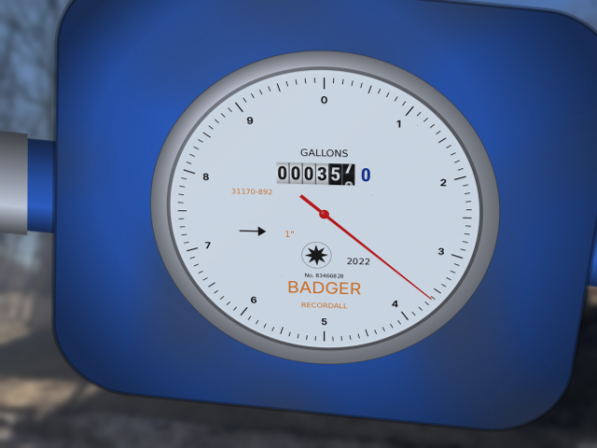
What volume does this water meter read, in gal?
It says 3573.6 gal
